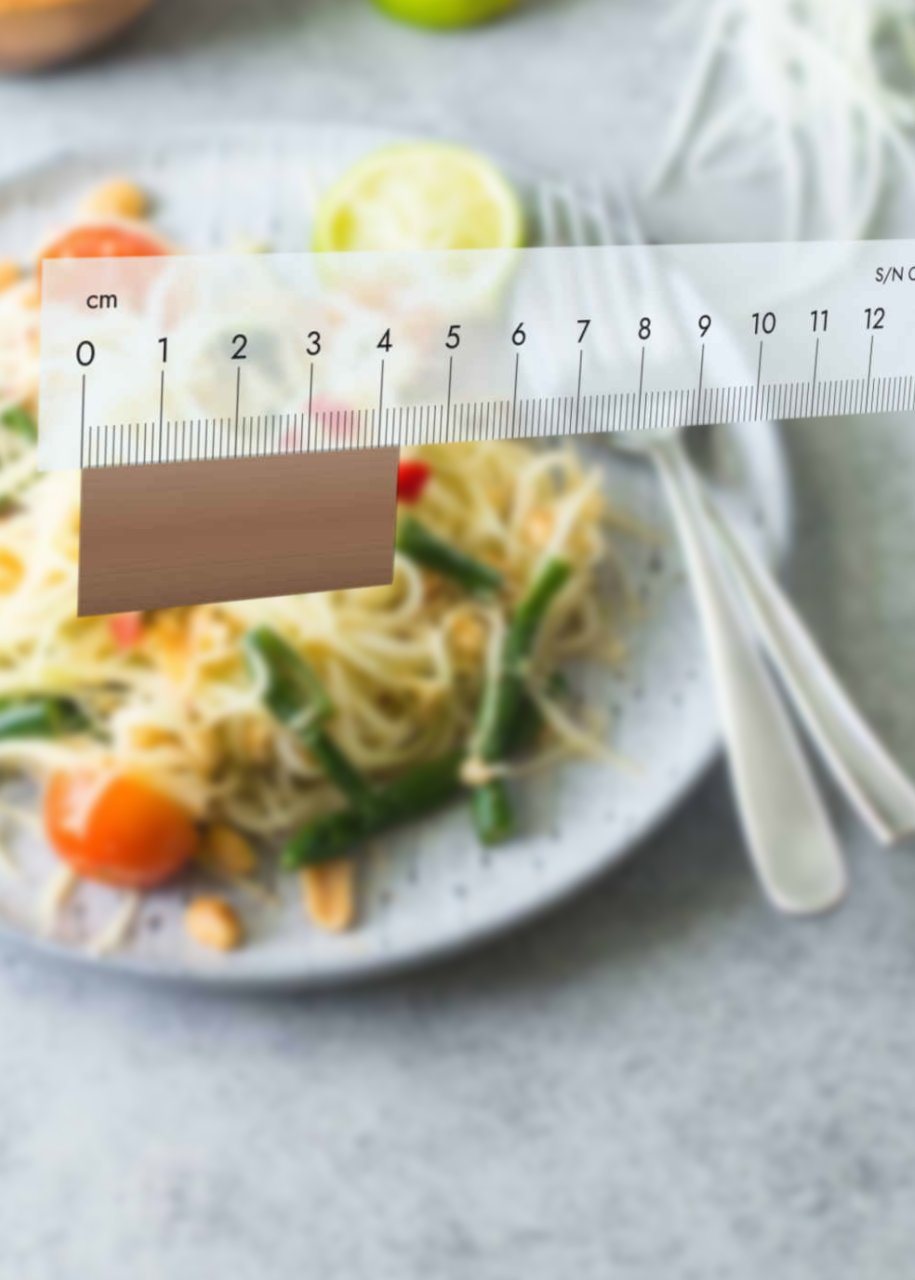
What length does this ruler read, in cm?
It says 4.3 cm
